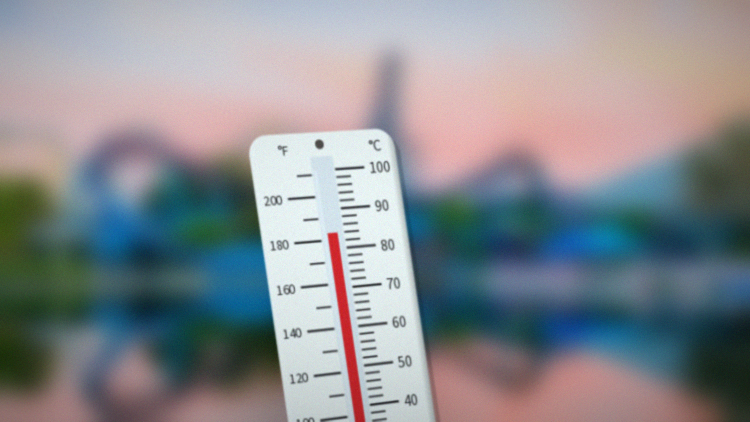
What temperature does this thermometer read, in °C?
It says 84 °C
